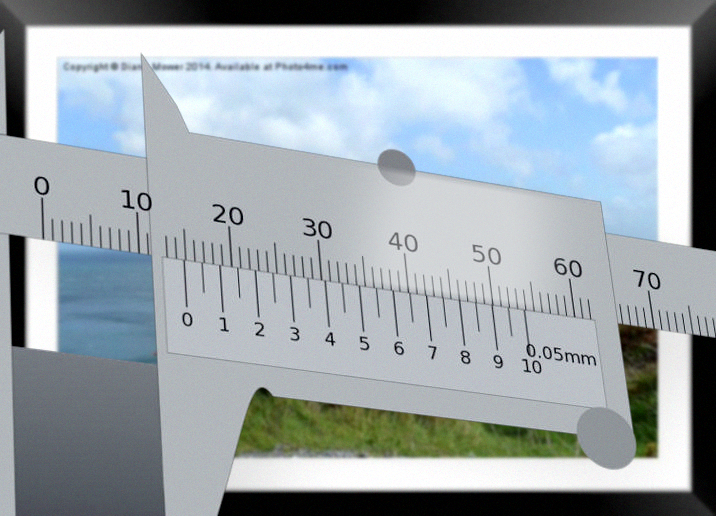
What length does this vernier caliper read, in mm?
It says 14.8 mm
